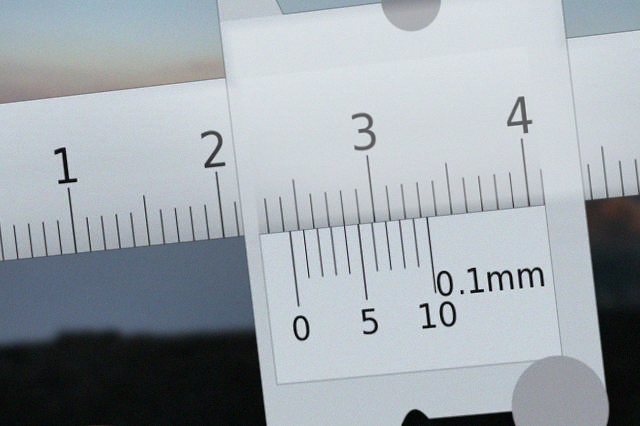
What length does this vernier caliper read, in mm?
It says 24.4 mm
